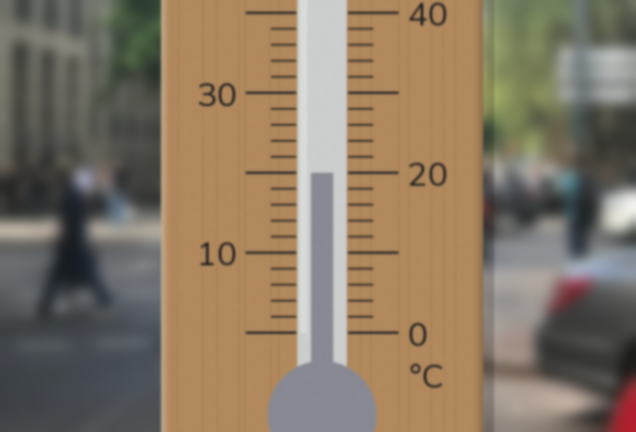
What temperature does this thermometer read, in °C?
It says 20 °C
